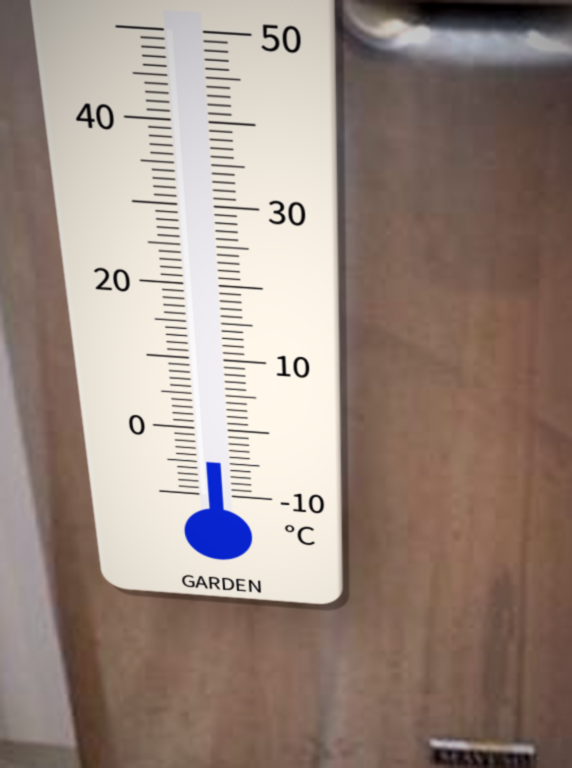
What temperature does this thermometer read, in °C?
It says -5 °C
